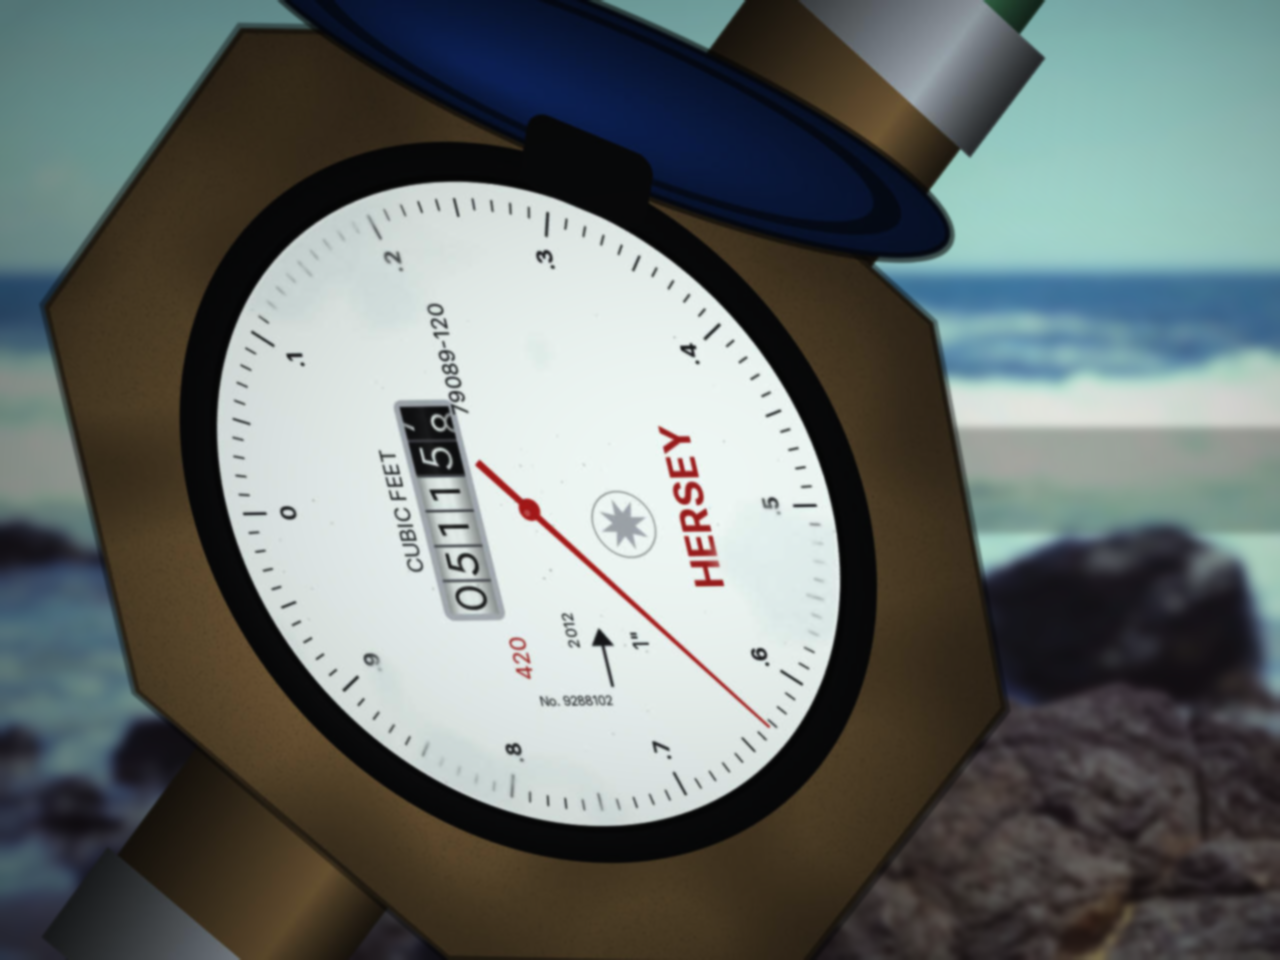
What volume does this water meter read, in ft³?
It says 51157.63 ft³
